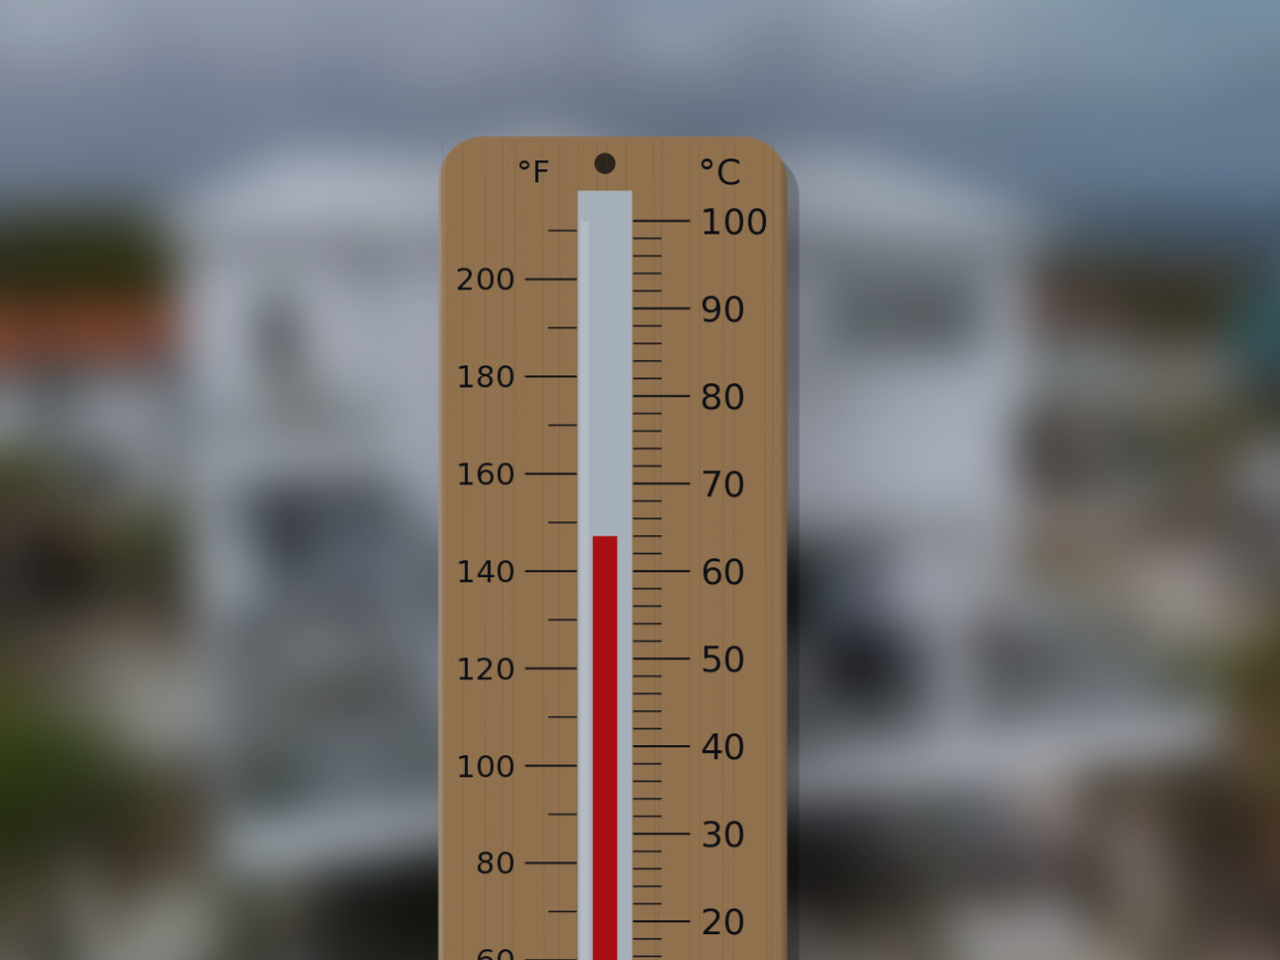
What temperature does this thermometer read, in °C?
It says 64 °C
